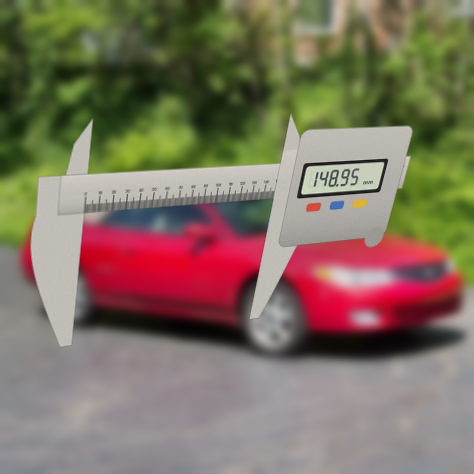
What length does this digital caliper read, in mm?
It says 148.95 mm
